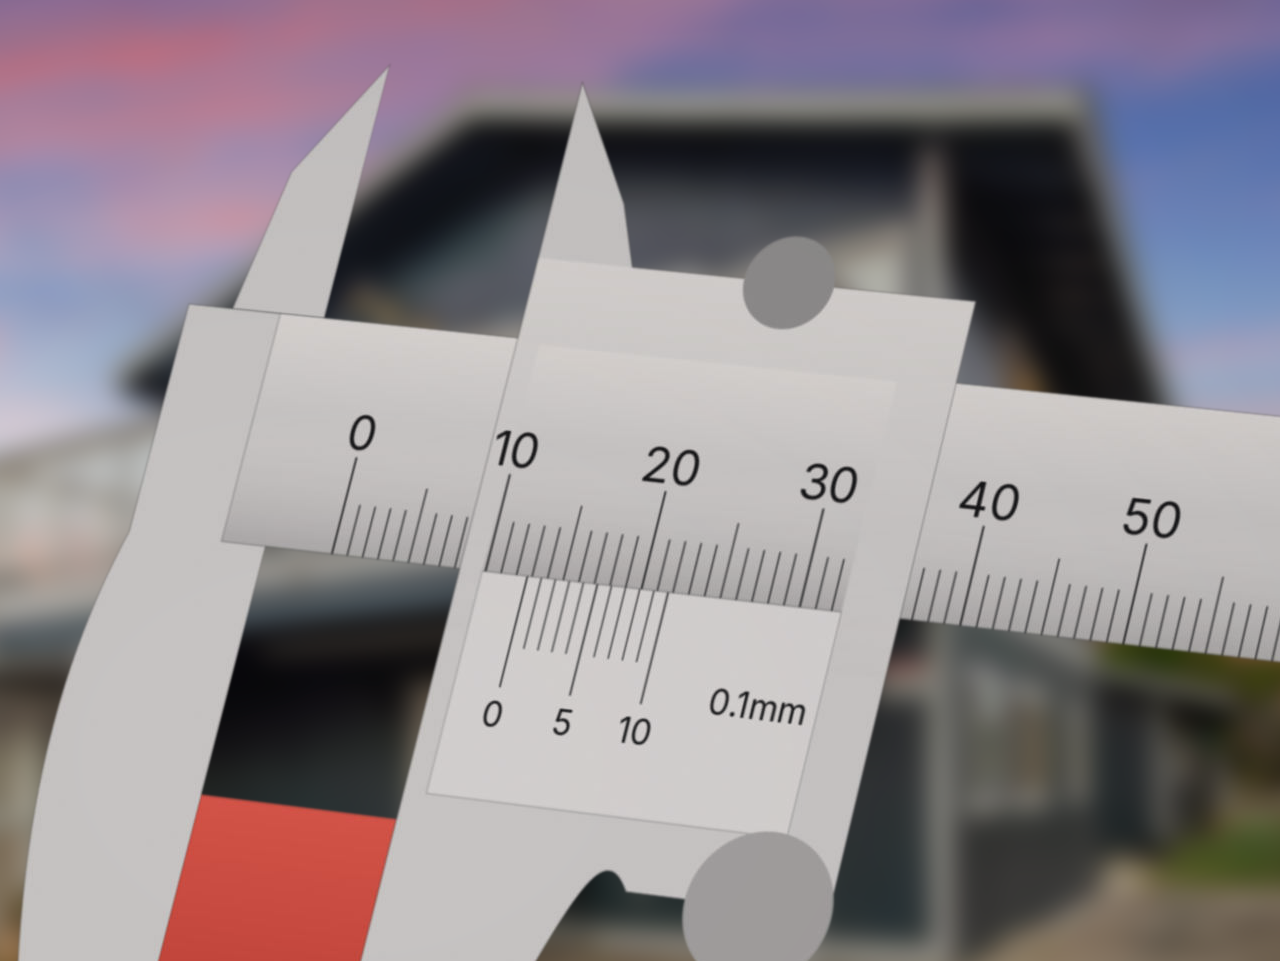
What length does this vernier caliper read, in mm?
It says 12.7 mm
